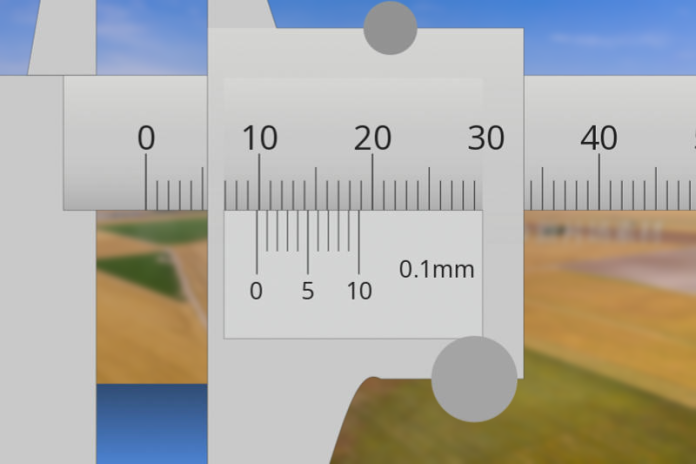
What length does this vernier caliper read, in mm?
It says 9.8 mm
